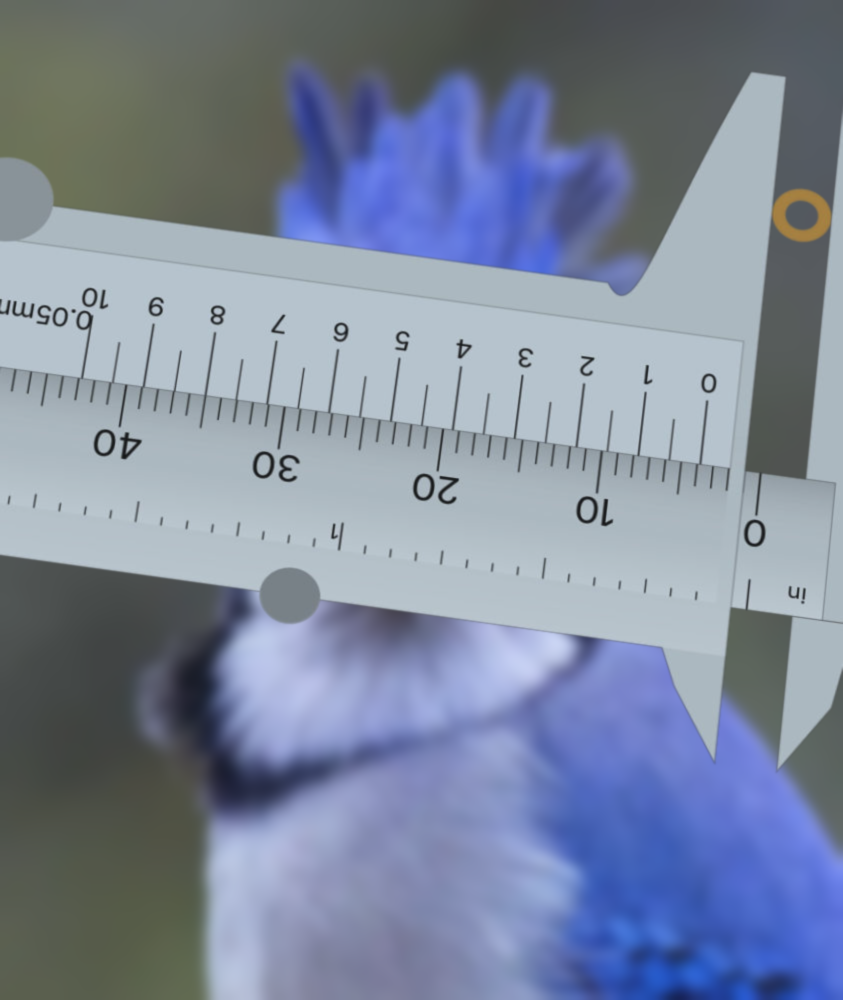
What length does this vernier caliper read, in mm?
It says 3.8 mm
